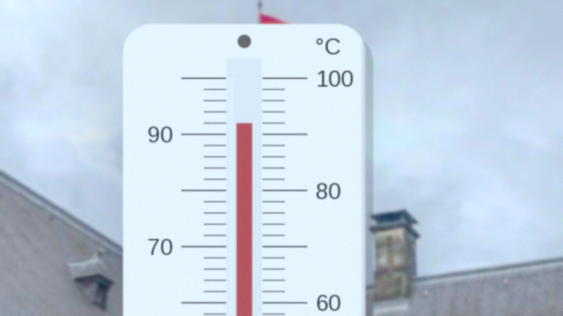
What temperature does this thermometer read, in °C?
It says 92 °C
